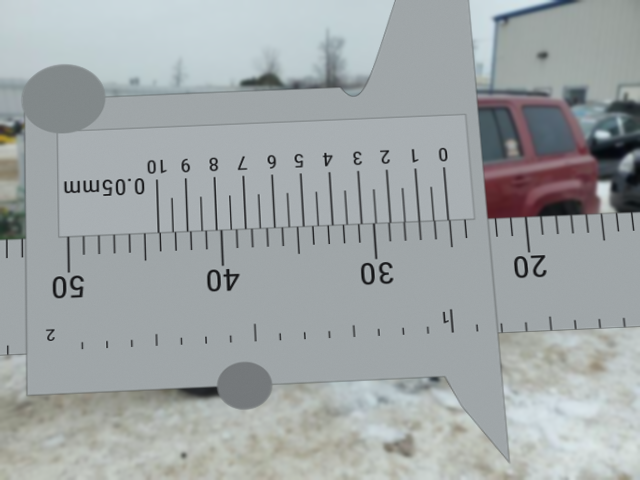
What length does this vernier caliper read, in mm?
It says 25.1 mm
